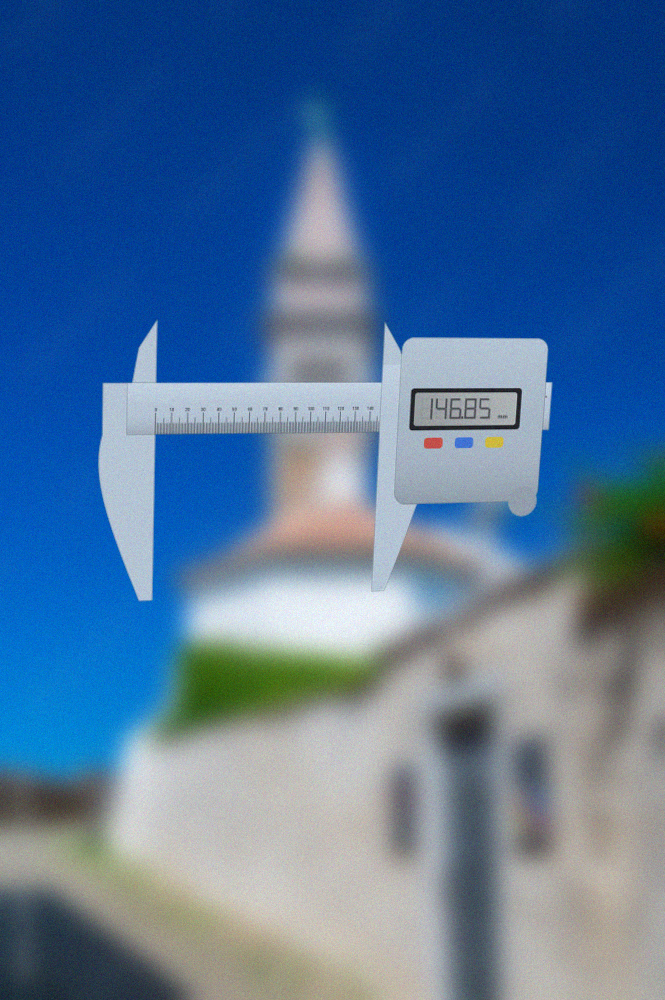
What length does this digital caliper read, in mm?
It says 146.85 mm
